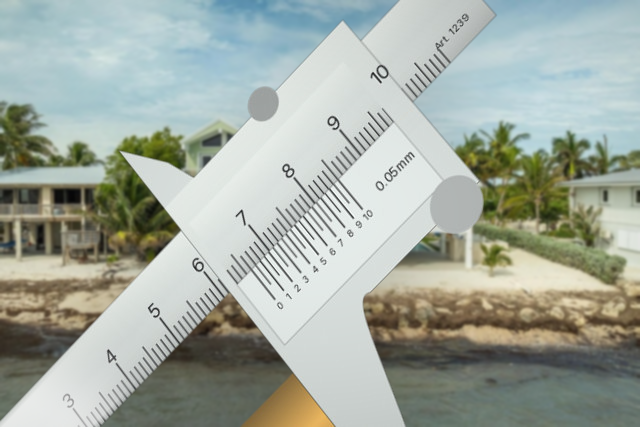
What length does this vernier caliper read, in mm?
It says 66.0 mm
